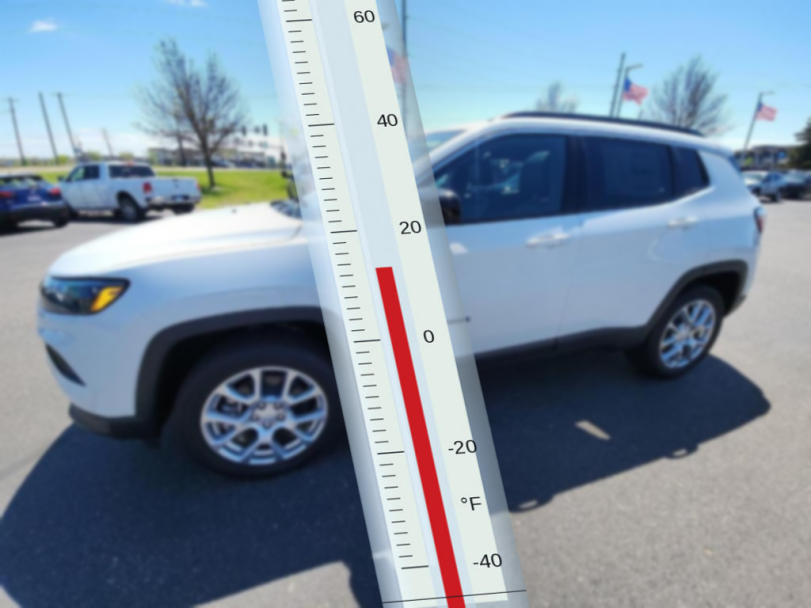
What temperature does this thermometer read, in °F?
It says 13 °F
